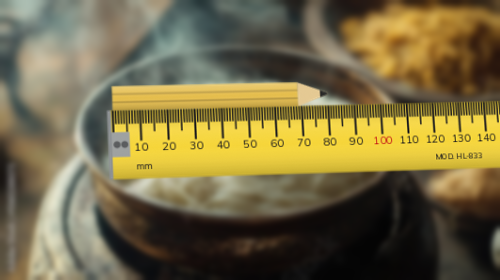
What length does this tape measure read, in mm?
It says 80 mm
